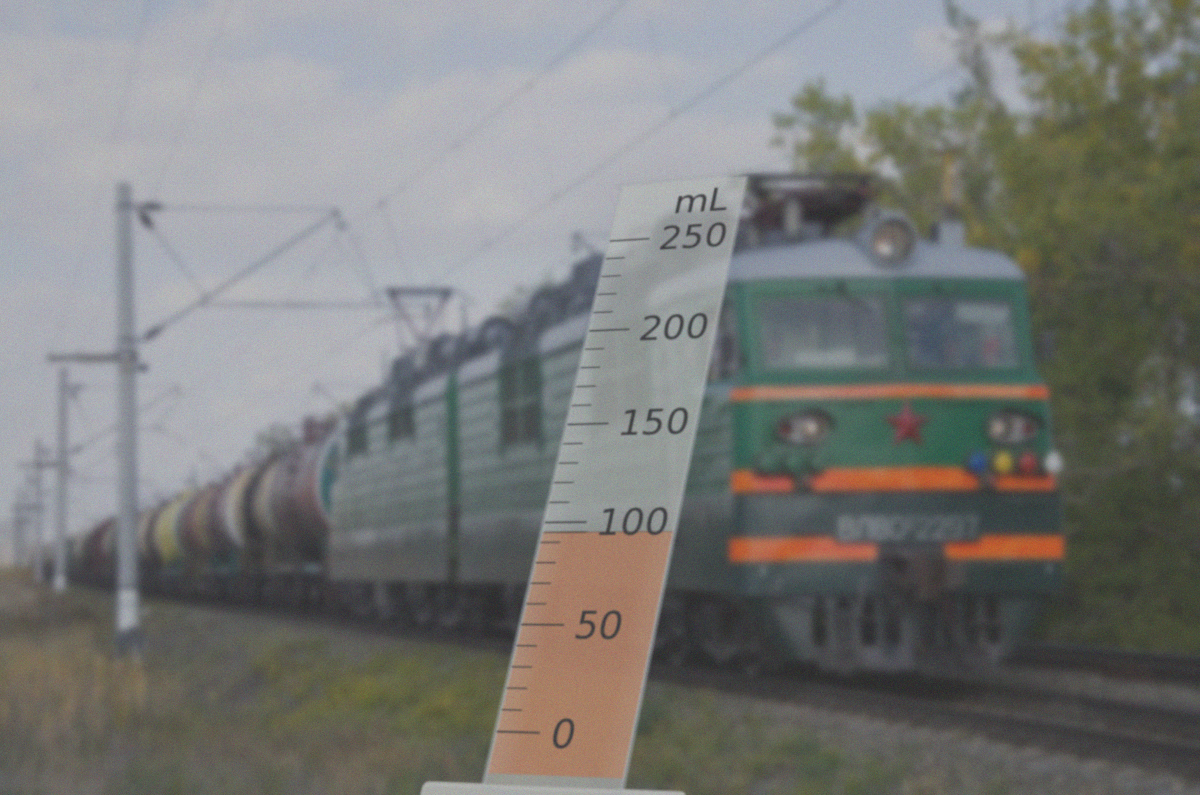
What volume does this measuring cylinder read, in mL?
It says 95 mL
